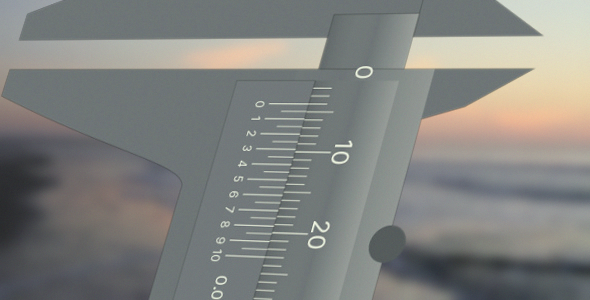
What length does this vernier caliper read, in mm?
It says 4.0 mm
